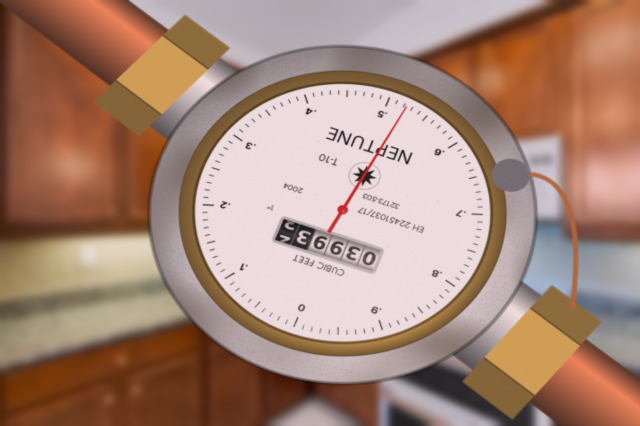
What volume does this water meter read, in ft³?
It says 39932.52 ft³
